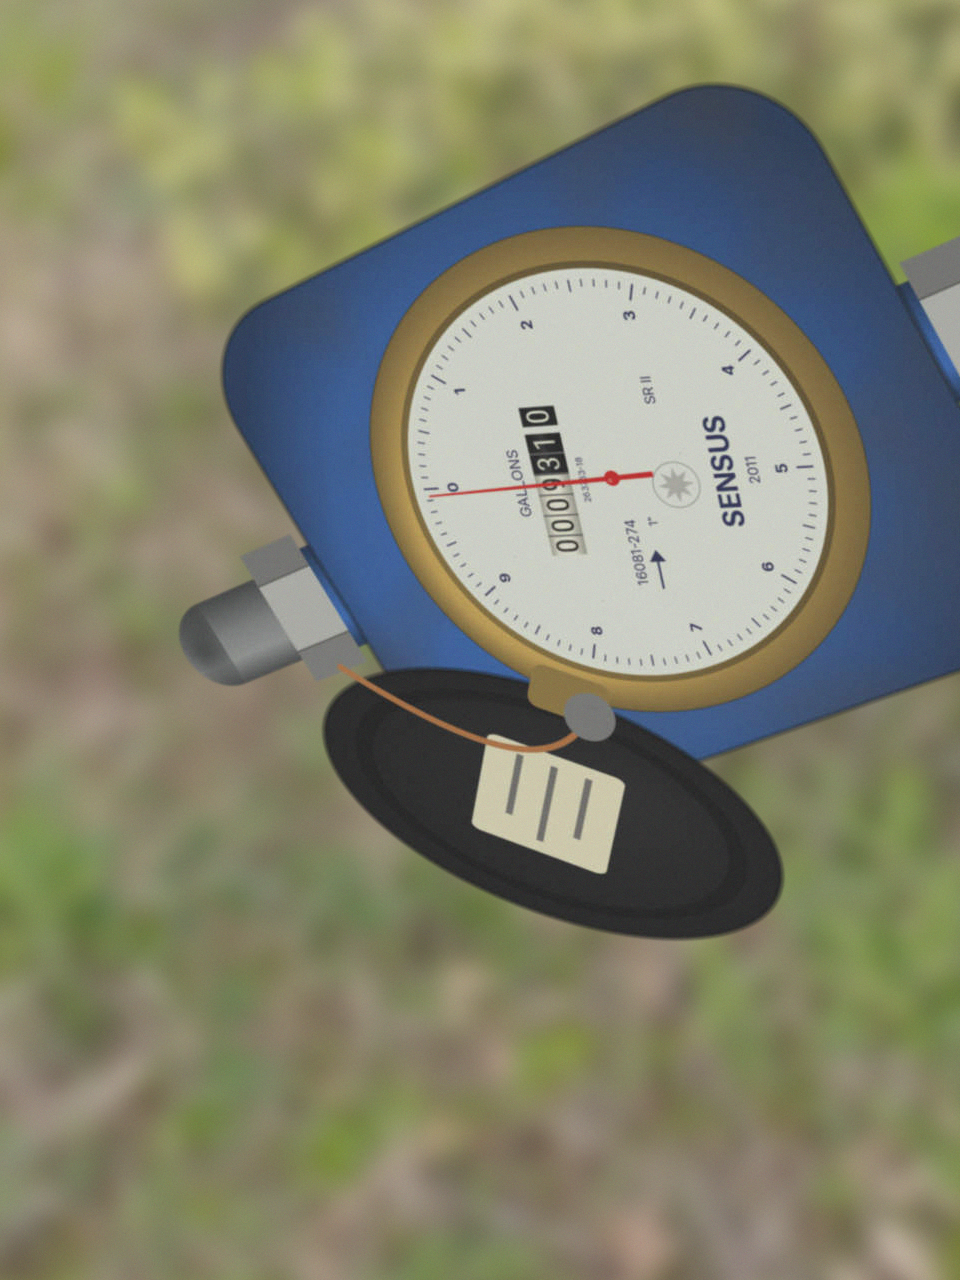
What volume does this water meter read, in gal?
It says 9309.9 gal
